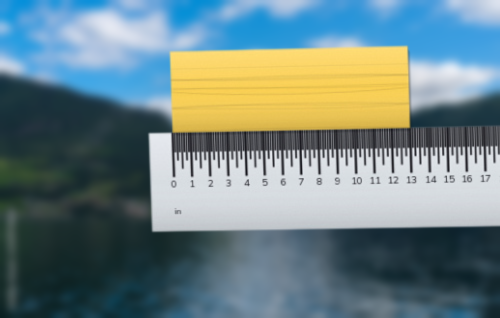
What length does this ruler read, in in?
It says 13 in
